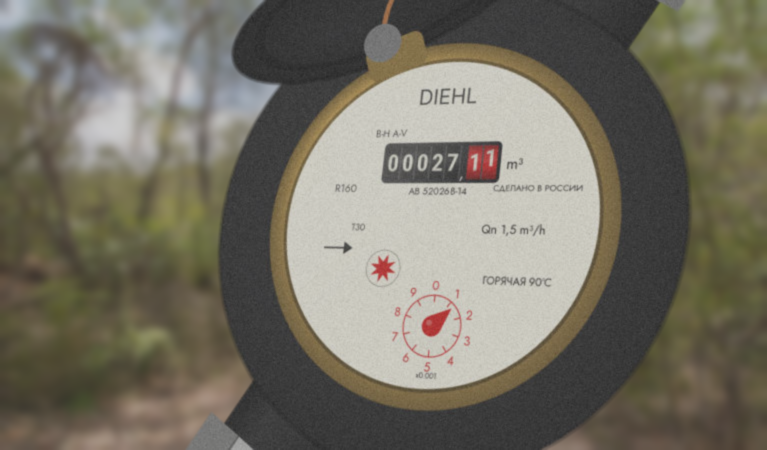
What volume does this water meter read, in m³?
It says 27.111 m³
